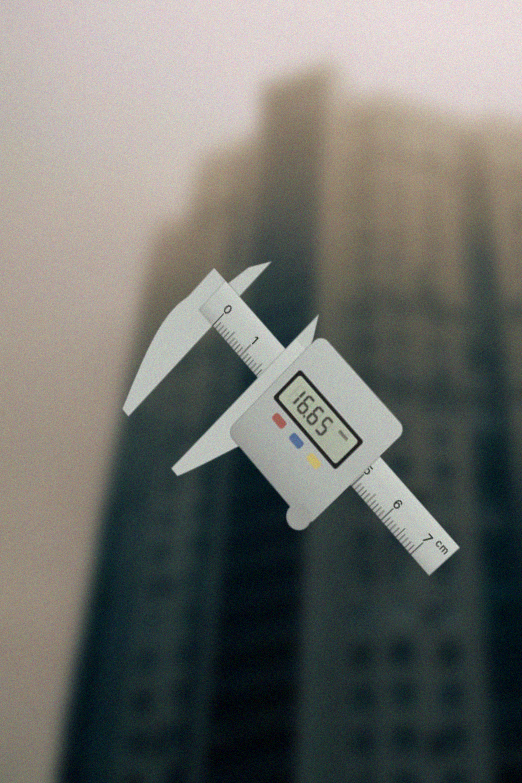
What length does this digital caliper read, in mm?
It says 16.65 mm
